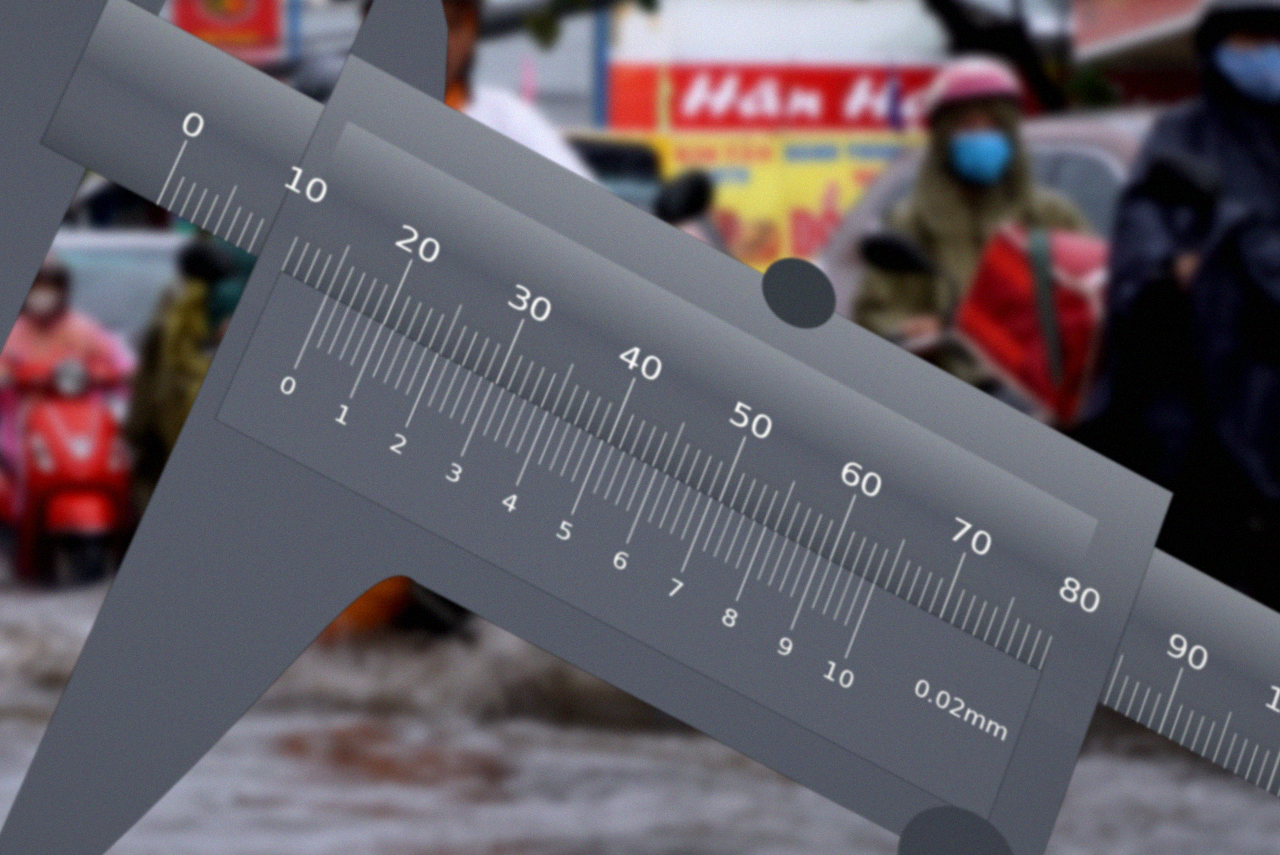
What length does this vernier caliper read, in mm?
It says 15.0 mm
